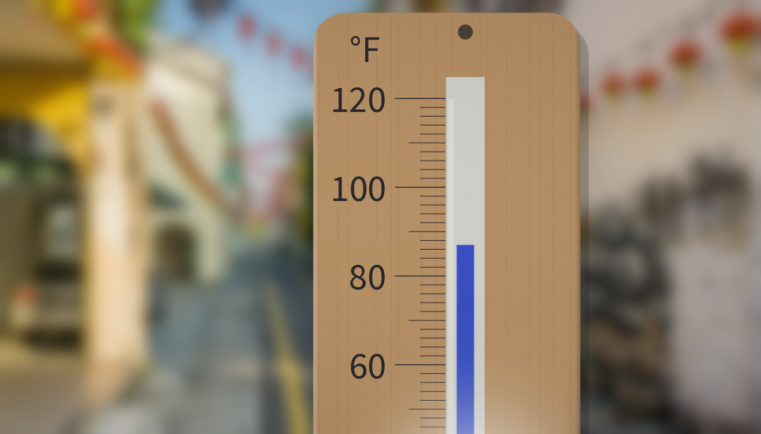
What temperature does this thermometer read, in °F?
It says 87 °F
